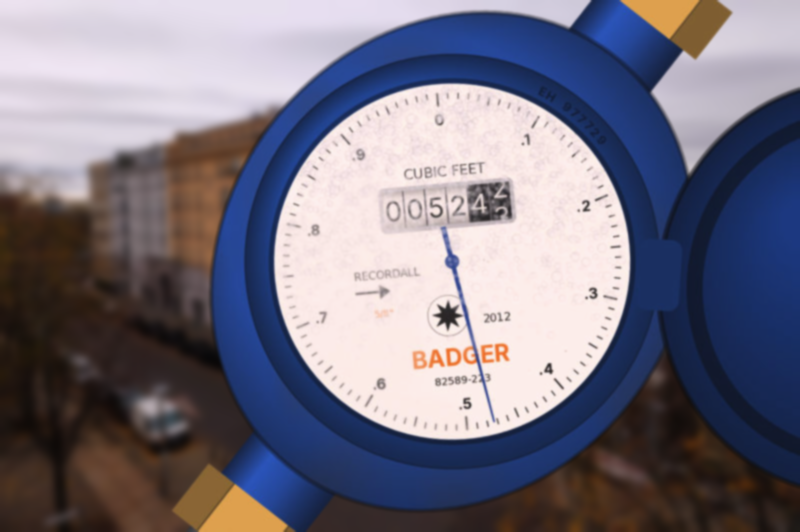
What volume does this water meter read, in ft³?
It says 5242.47 ft³
